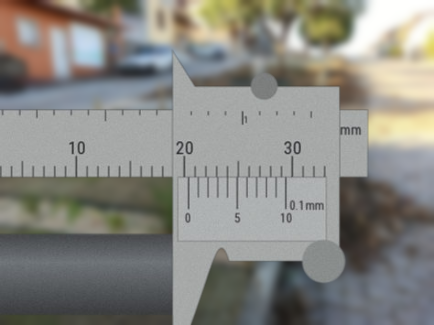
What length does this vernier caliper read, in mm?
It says 20.4 mm
